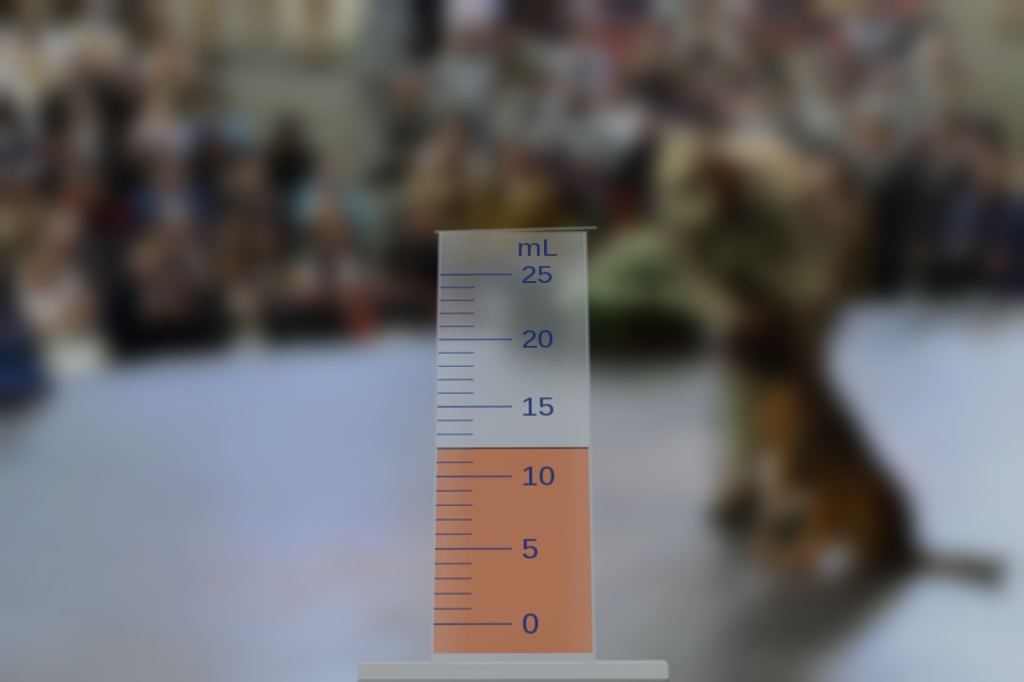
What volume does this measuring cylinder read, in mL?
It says 12 mL
